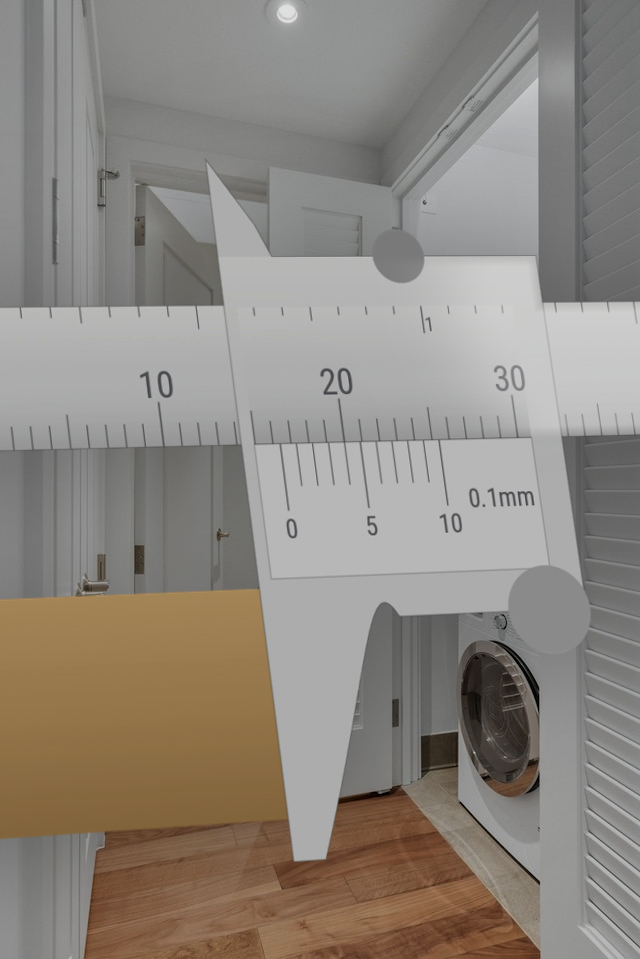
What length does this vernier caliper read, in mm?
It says 16.4 mm
